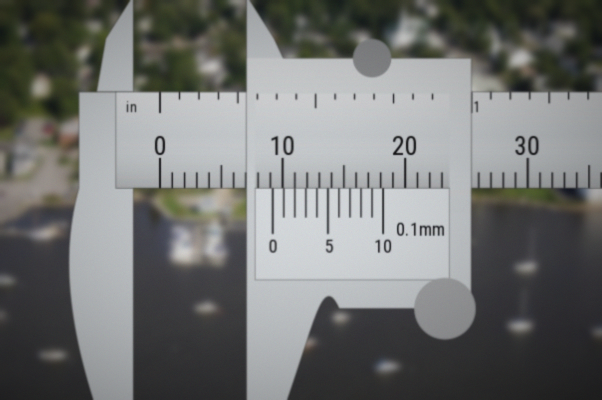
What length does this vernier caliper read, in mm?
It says 9.2 mm
